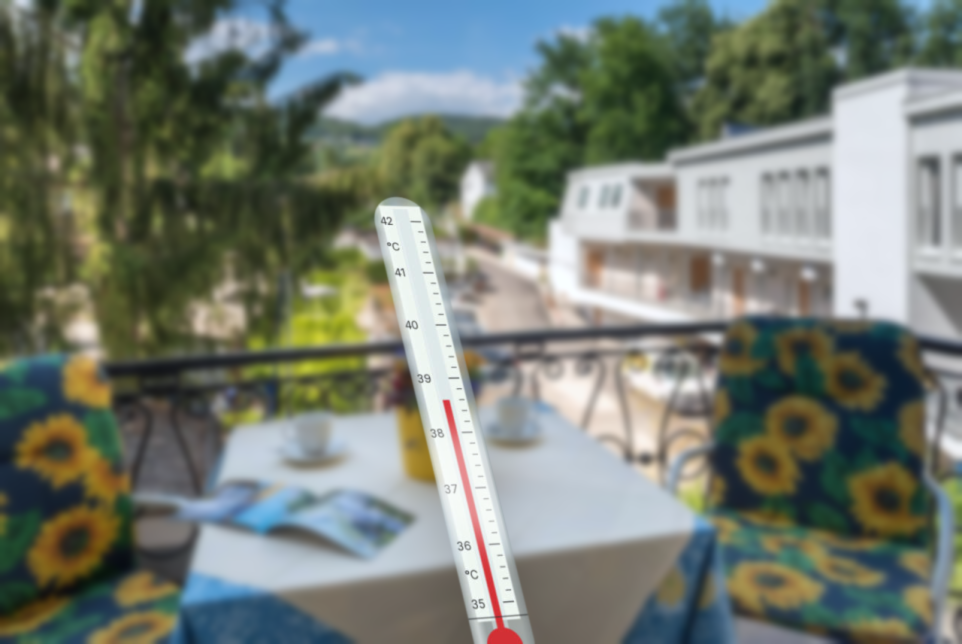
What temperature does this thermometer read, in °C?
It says 38.6 °C
